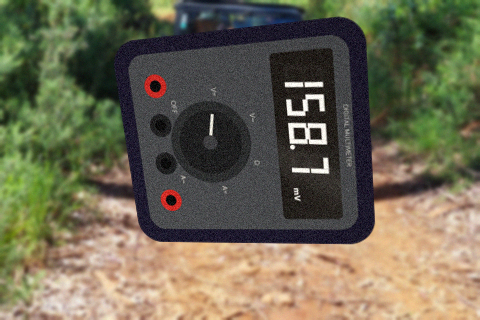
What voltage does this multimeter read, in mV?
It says 158.7 mV
